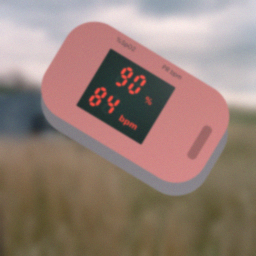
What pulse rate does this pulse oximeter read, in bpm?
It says 84 bpm
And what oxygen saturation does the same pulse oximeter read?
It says 90 %
